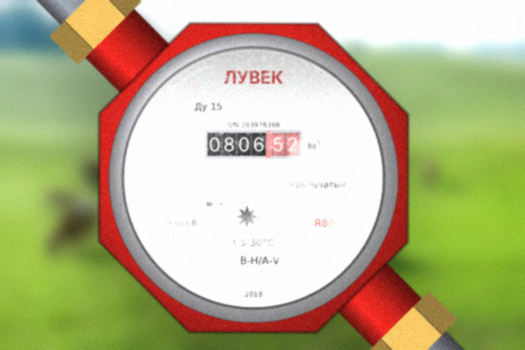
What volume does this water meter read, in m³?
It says 806.52 m³
